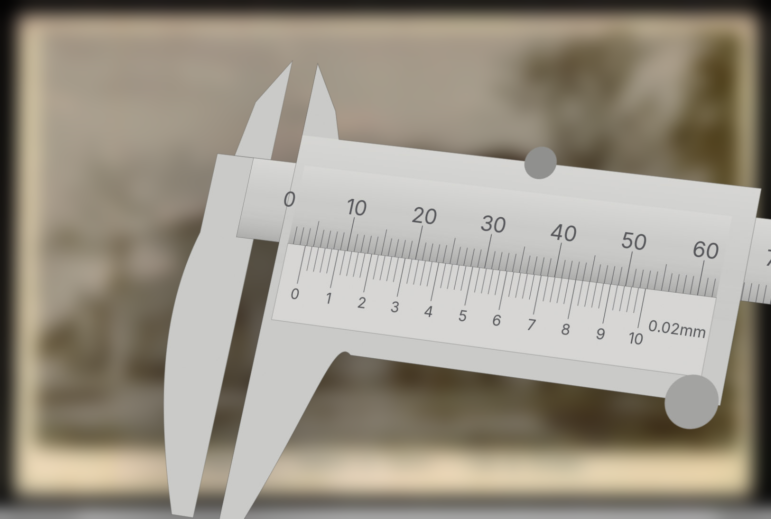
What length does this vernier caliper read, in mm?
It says 3.8 mm
